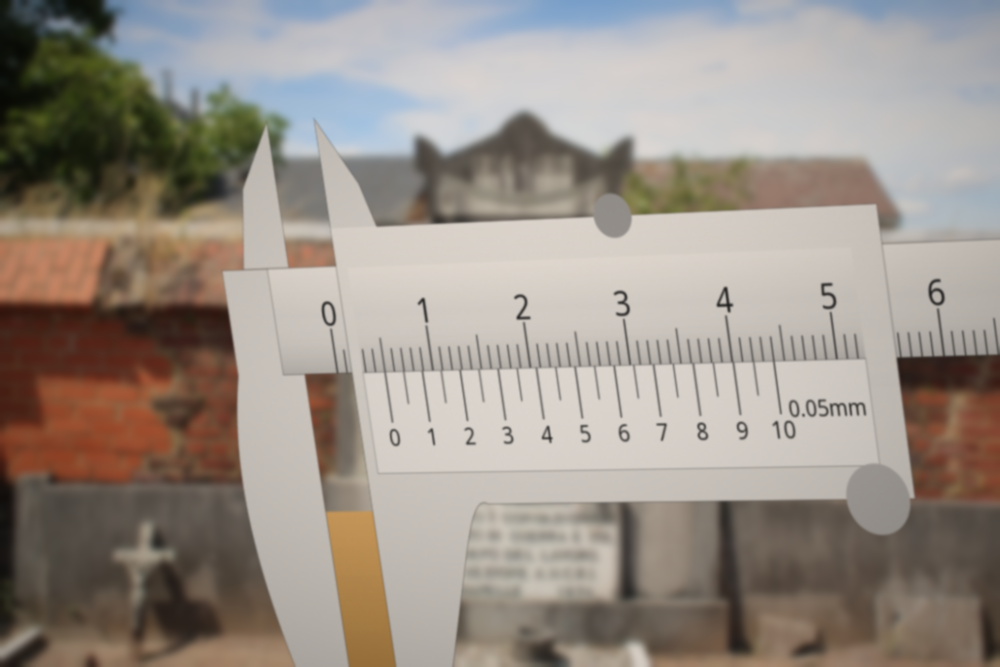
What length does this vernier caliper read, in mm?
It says 5.0 mm
